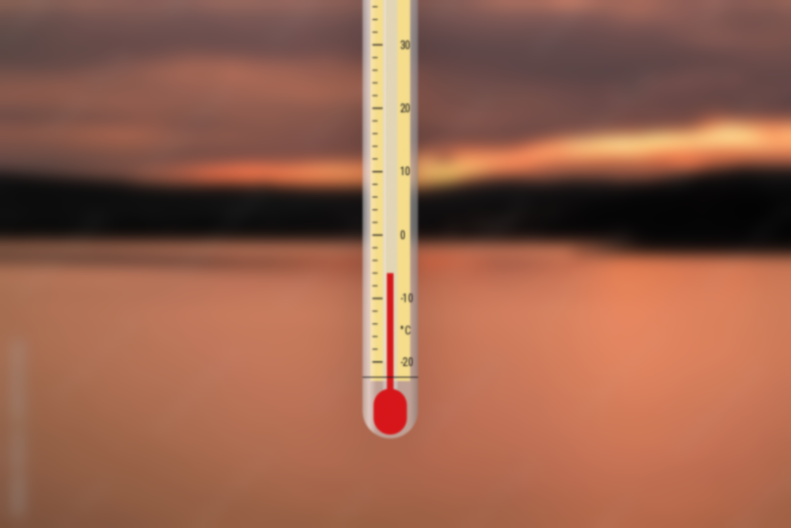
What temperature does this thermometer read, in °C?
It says -6 °C
